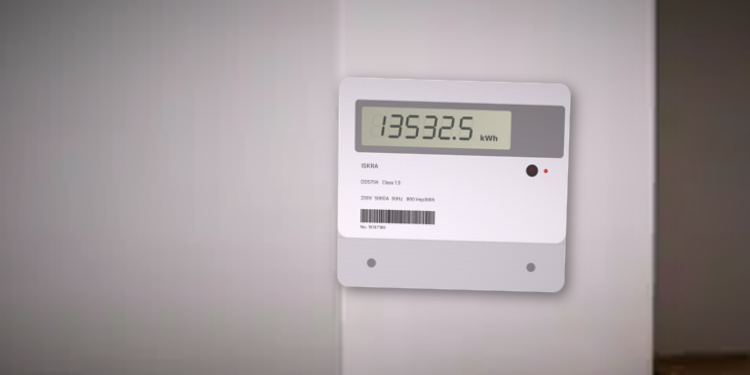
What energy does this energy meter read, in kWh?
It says 13532.5 kWh
